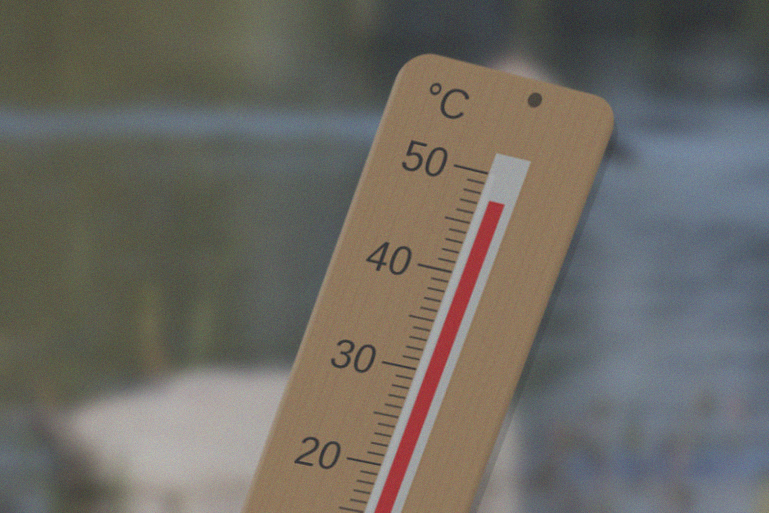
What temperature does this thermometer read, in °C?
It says 47.5 °C
